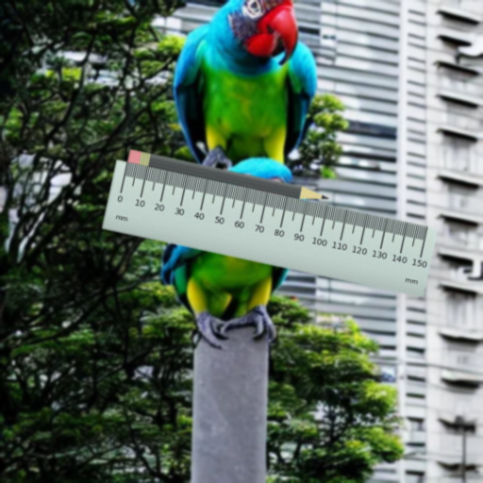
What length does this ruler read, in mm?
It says 100 mm
